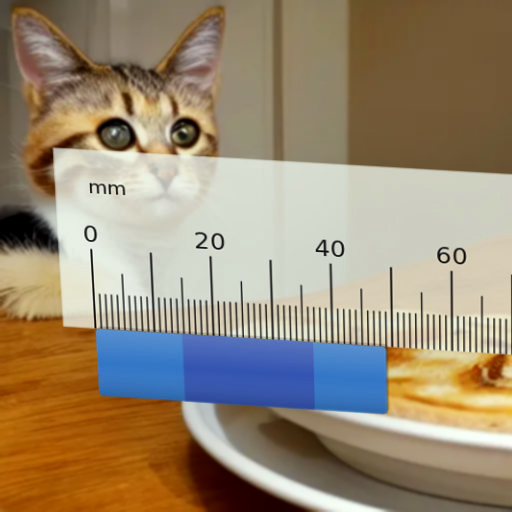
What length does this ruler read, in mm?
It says 49 mm
